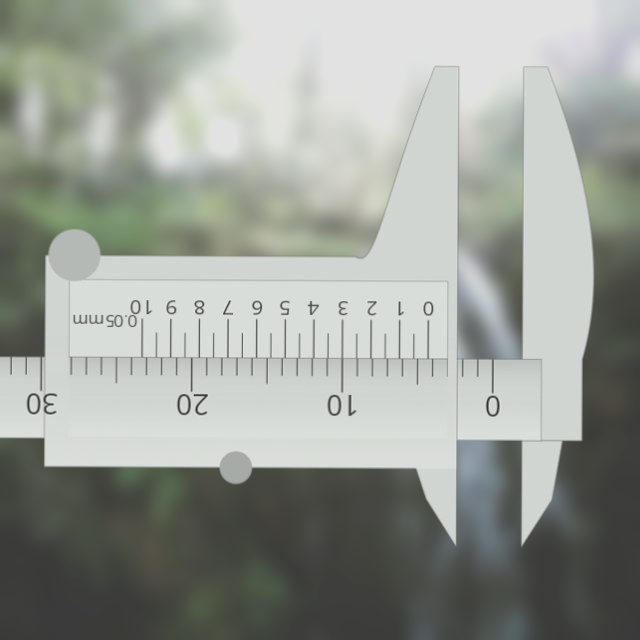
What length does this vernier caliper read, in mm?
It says 4.3 mm
